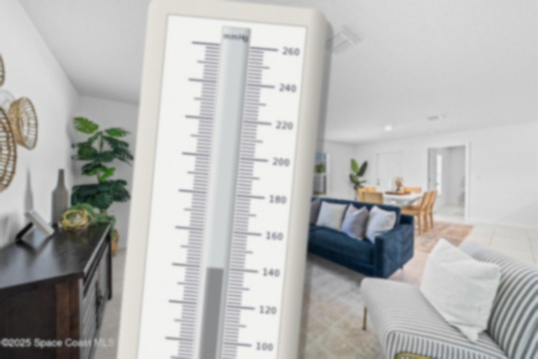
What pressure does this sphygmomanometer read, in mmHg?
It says 140 mmHg
